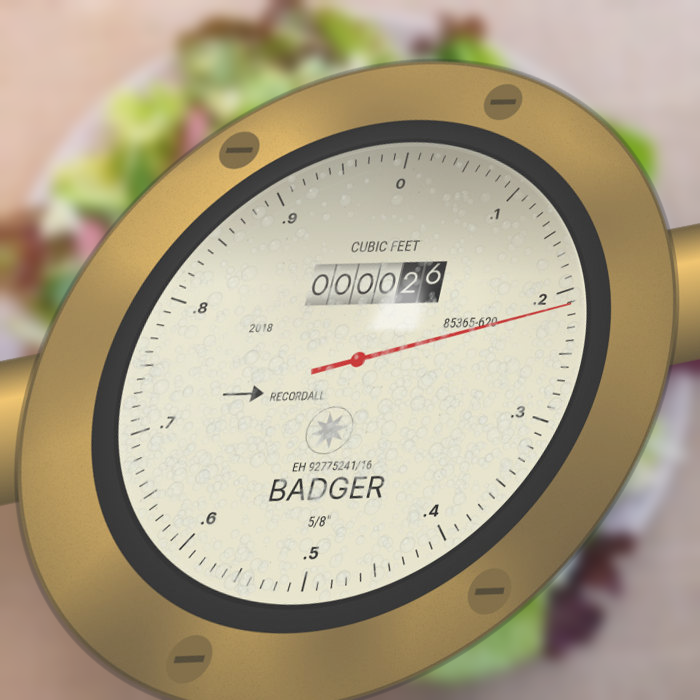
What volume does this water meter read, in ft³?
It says 26.21 ft³
